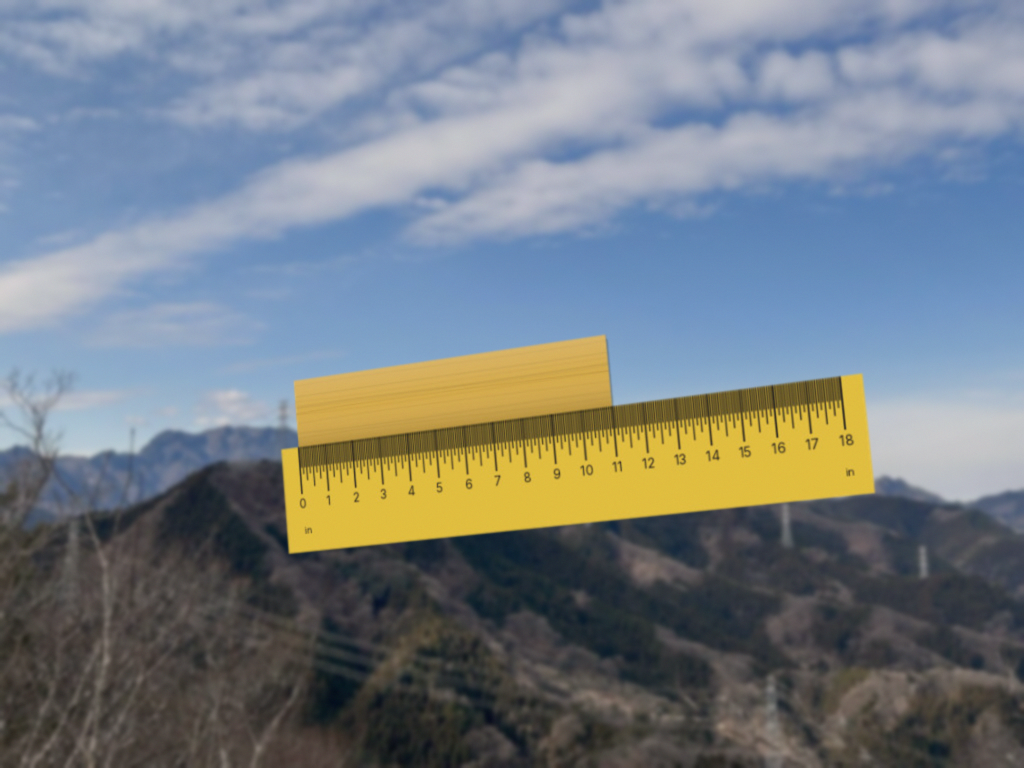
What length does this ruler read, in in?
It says 11 in
